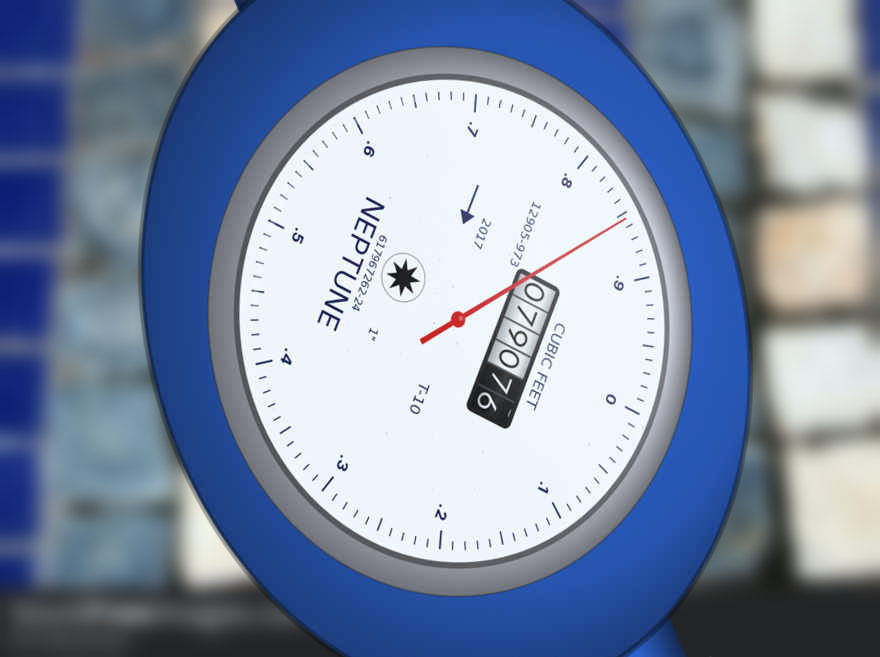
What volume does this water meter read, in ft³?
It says 79075.85 ft³
